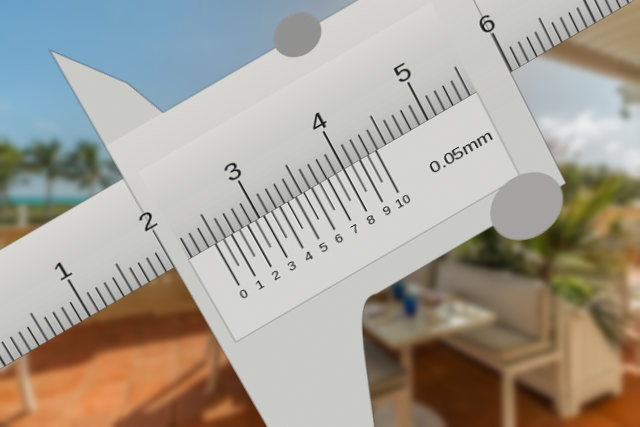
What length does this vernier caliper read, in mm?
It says 24.8 mm
